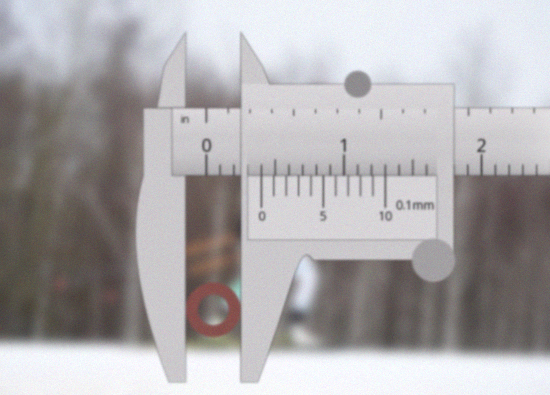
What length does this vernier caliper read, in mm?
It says 4.0 mm
